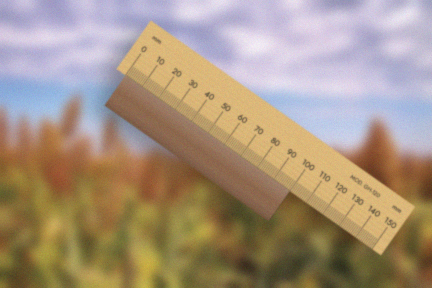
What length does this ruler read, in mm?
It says 100 mm
